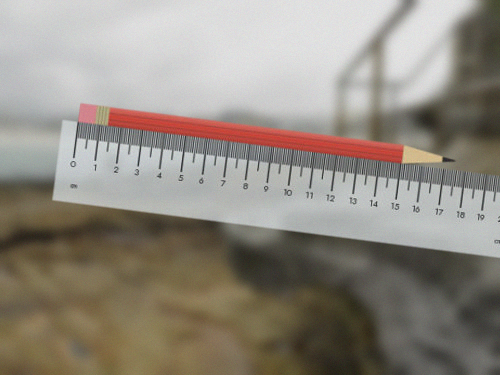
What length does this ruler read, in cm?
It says 17.5 cm
